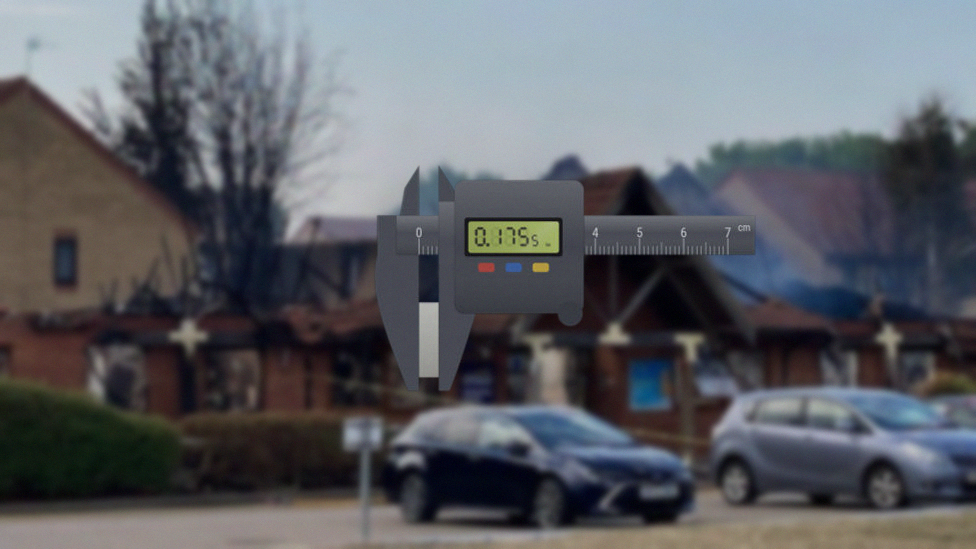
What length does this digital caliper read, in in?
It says 0.1755 in
